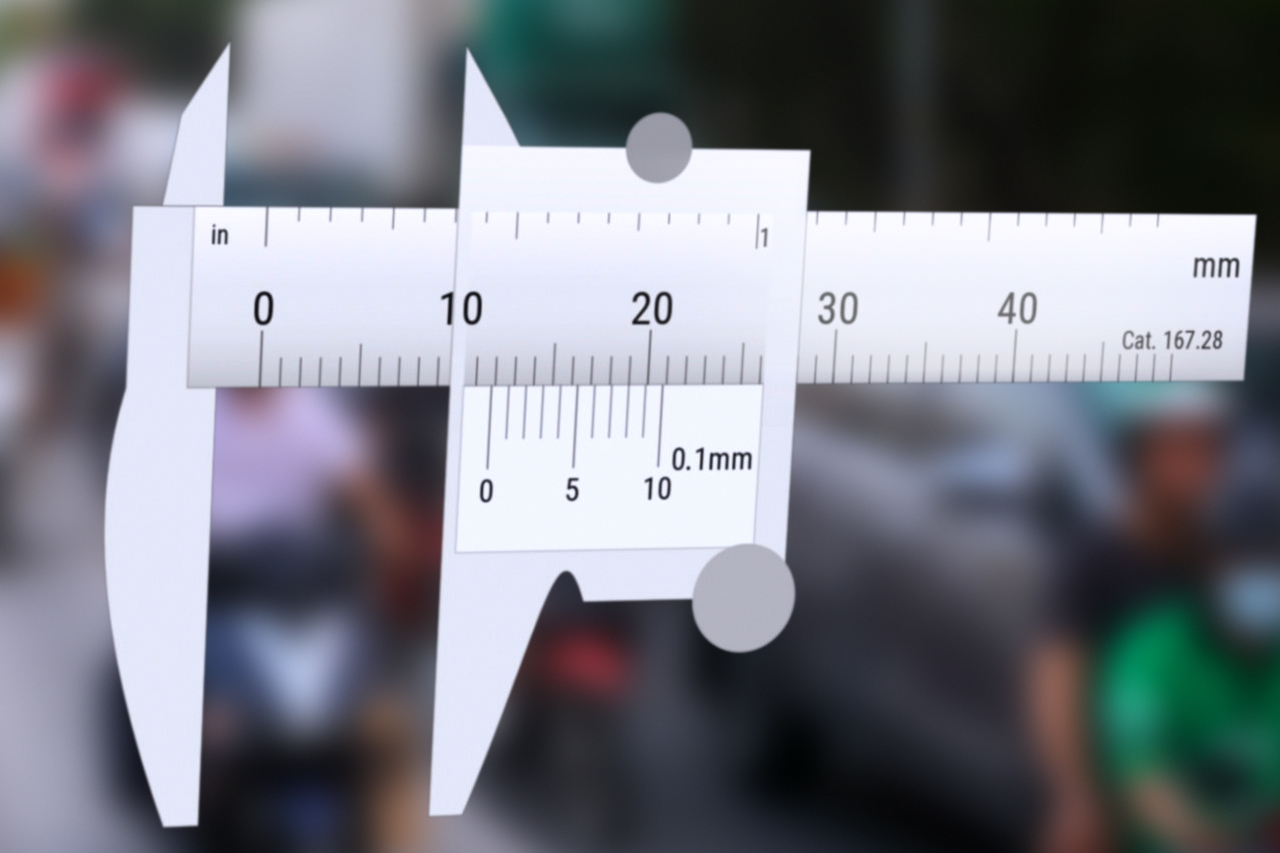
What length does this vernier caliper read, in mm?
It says 11.8 mm
